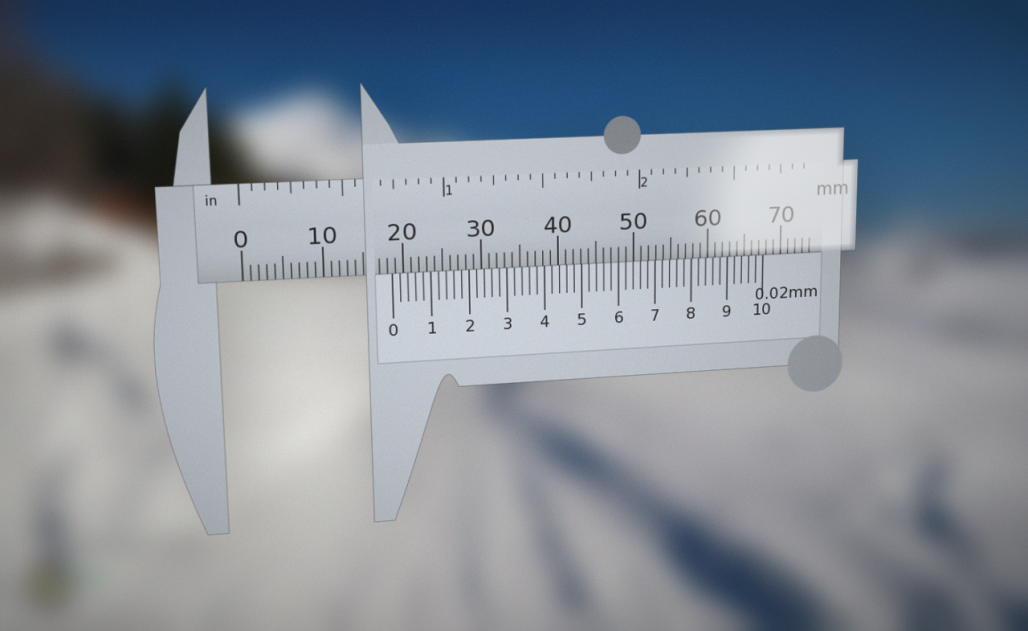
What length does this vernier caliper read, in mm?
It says 18.6 mm
